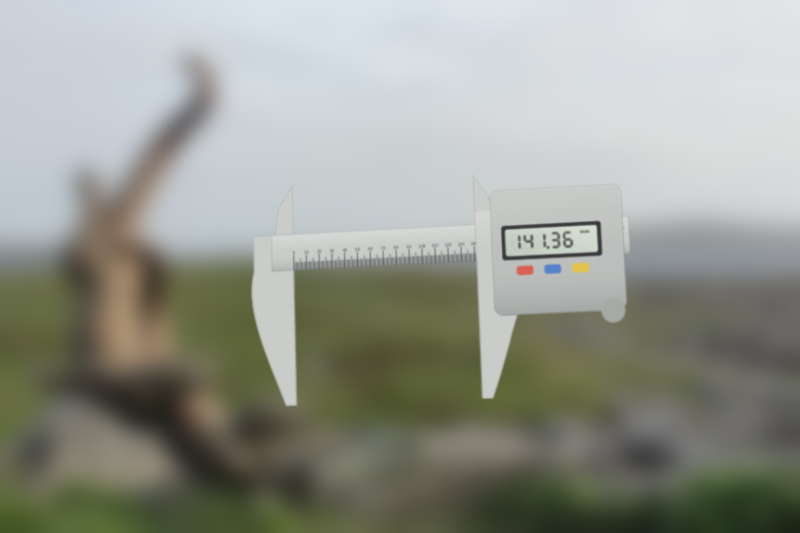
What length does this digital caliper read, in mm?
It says 141.36 mm
